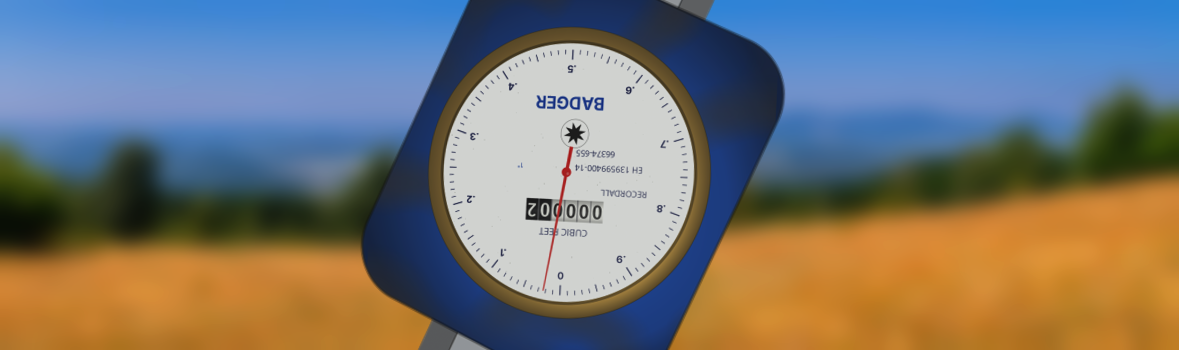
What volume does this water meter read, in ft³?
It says 2.02 ft³
